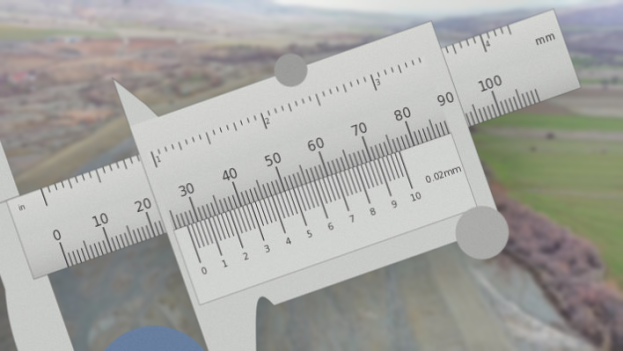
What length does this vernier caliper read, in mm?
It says 27.5 mm
